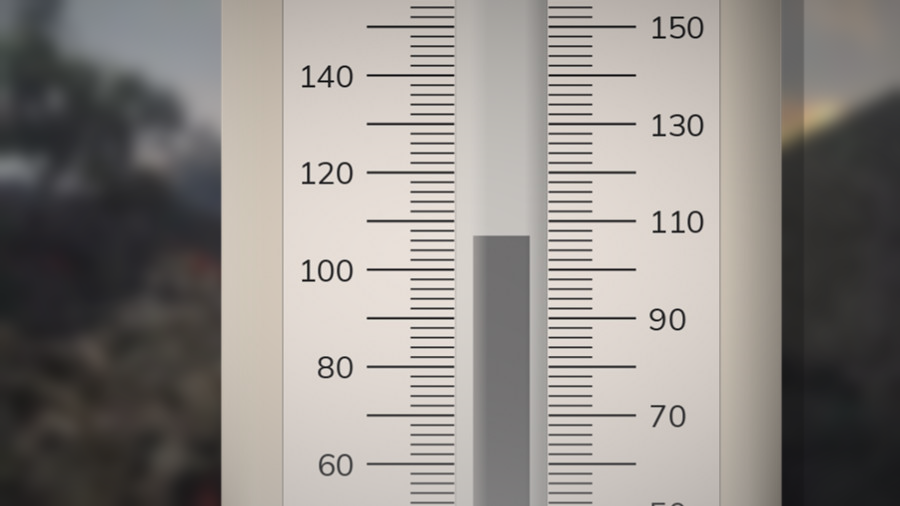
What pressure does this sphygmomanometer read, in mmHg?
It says 107 mmHg
